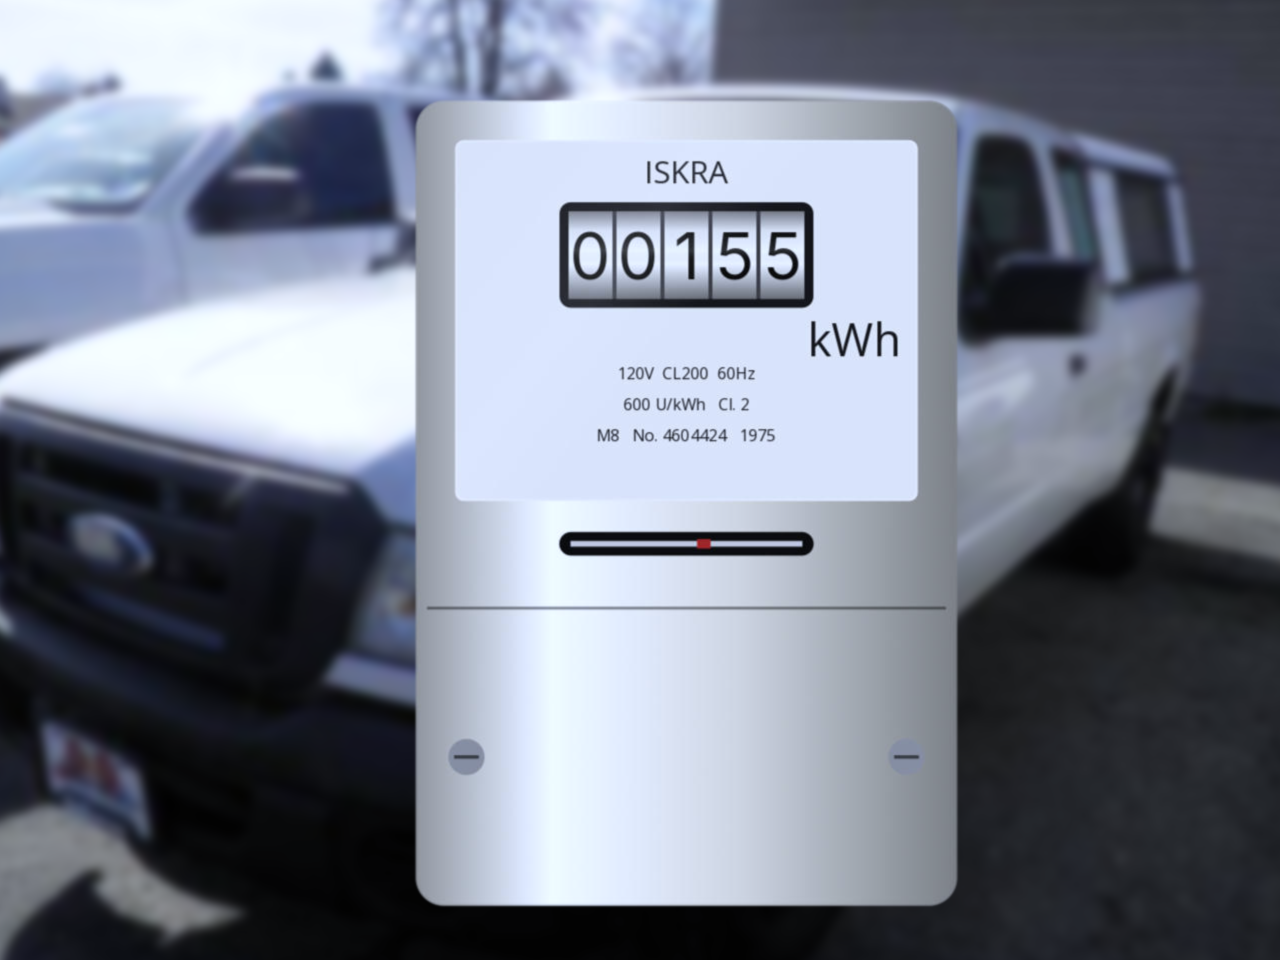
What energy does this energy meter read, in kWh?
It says 155 kWh
